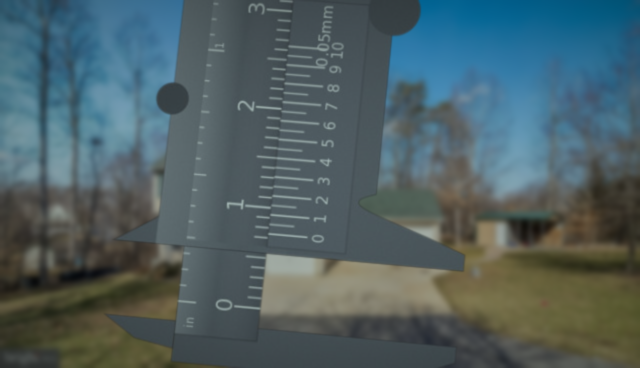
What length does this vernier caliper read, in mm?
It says 7.4 mm
